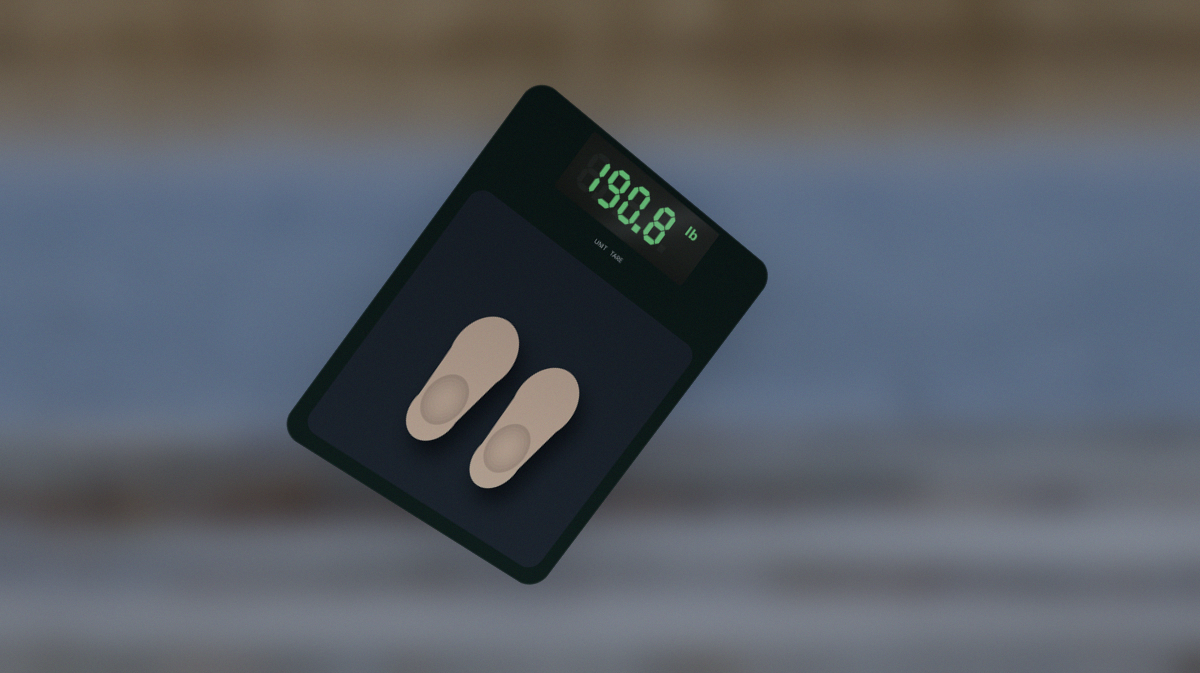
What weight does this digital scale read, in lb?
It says 190.8 lb
